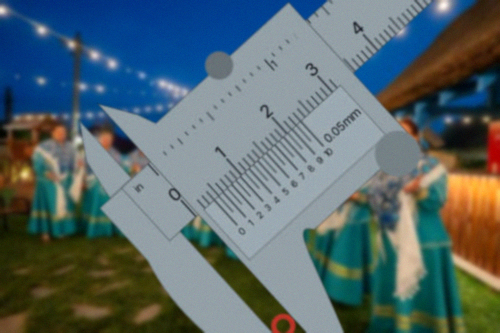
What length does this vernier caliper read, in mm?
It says 4.0 mm
